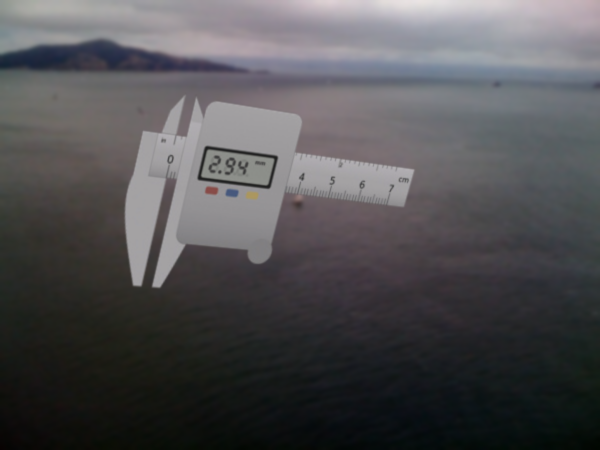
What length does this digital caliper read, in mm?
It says 2.94 mm
